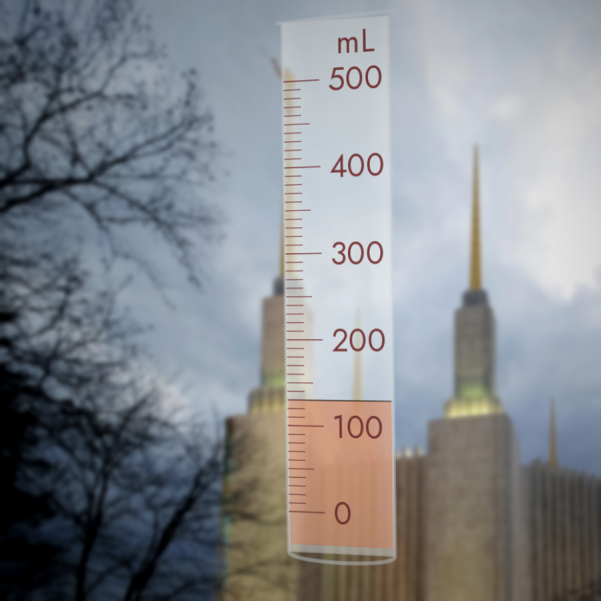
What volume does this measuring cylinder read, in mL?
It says 130 mL
